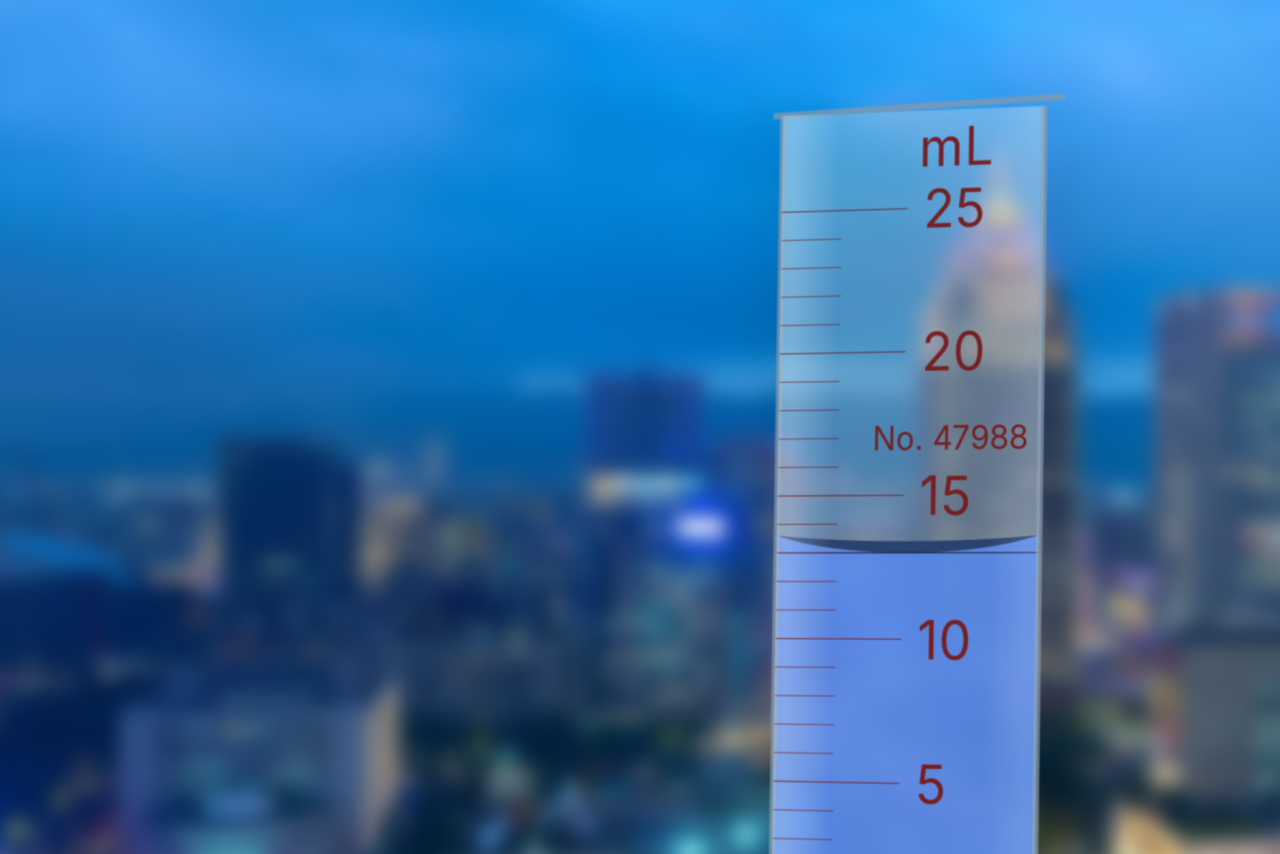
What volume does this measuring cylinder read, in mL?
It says 13 mL
